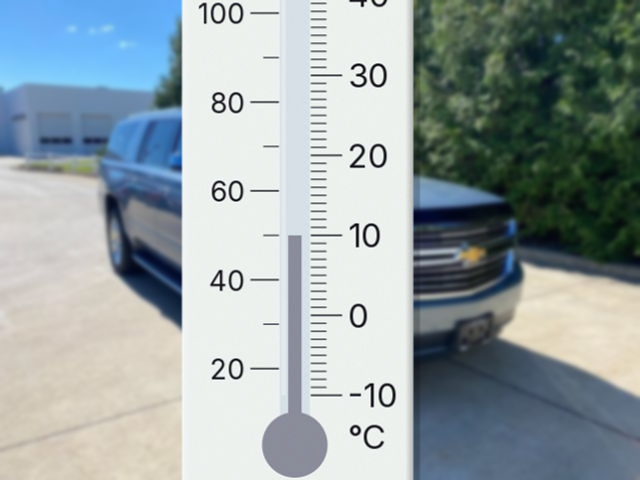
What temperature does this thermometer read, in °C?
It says 10 °C
